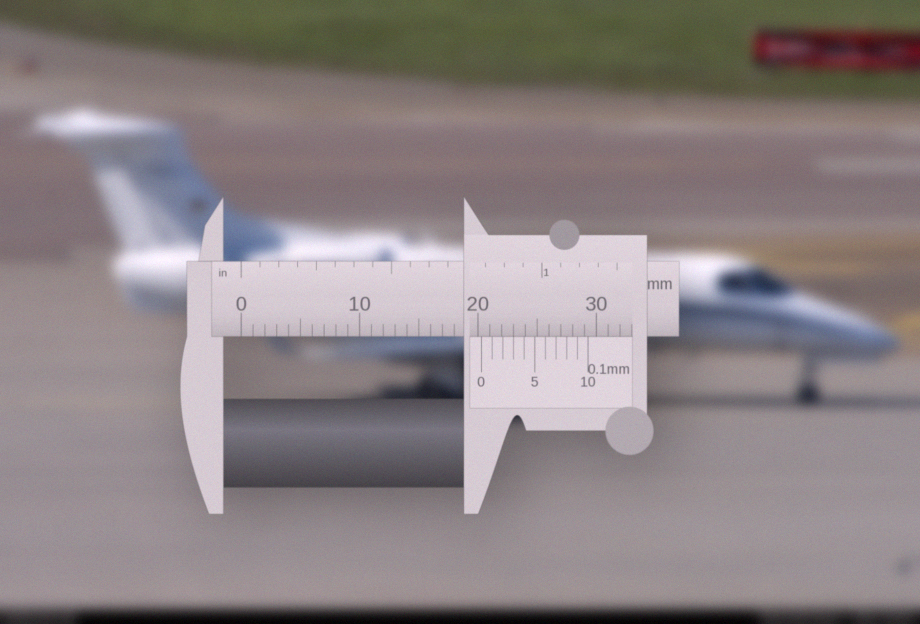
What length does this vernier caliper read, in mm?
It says 20.3 mm
